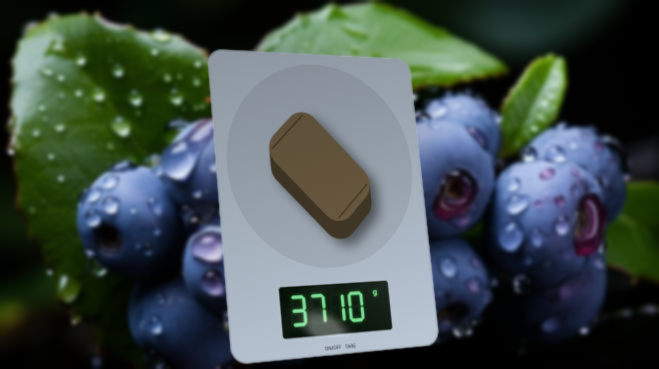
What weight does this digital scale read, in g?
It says 3710 g
